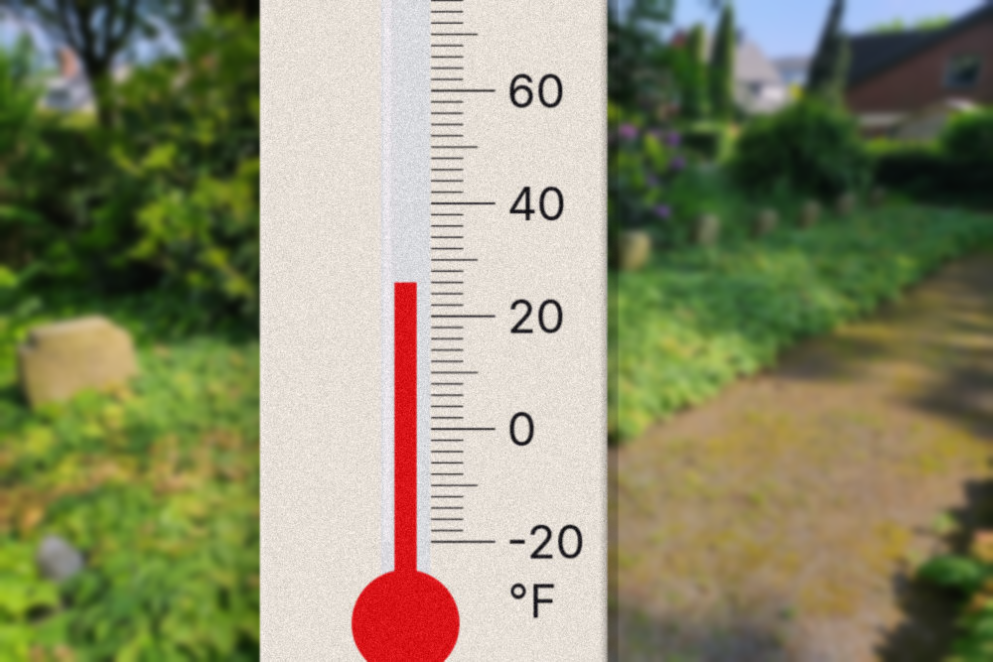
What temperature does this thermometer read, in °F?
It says 26 °F
